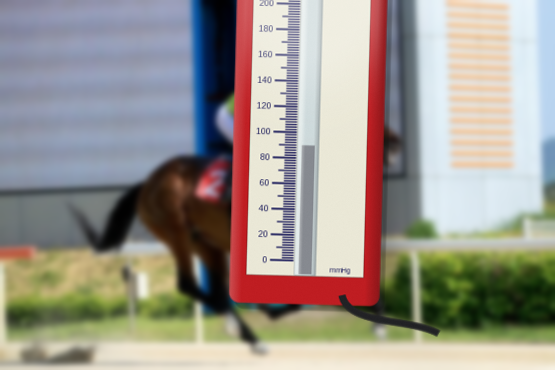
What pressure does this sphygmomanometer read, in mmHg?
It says 90 mmHg
